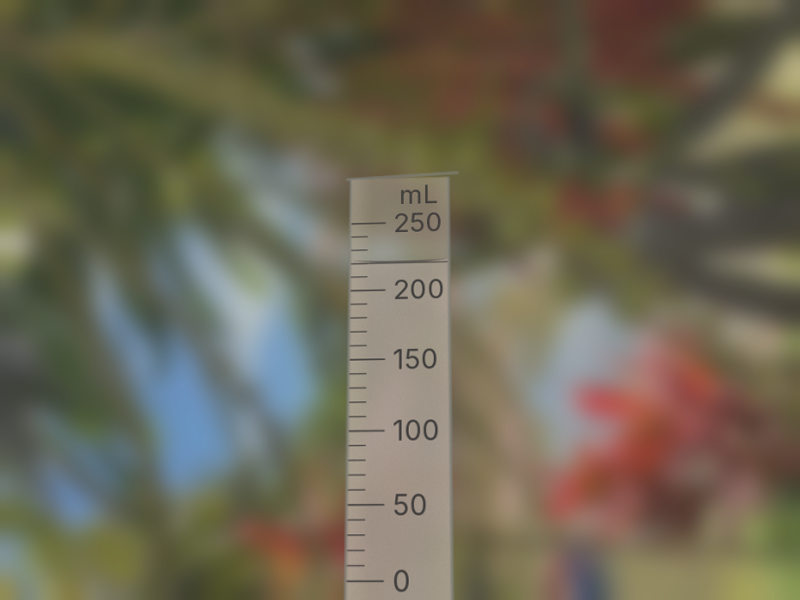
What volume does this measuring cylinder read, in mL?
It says 220 mL
